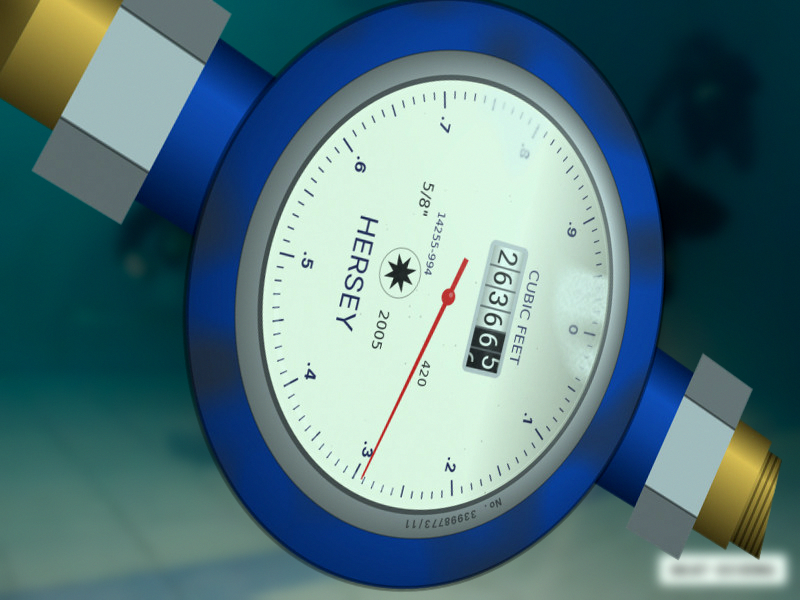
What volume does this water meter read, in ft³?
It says 263665.29 ft³
